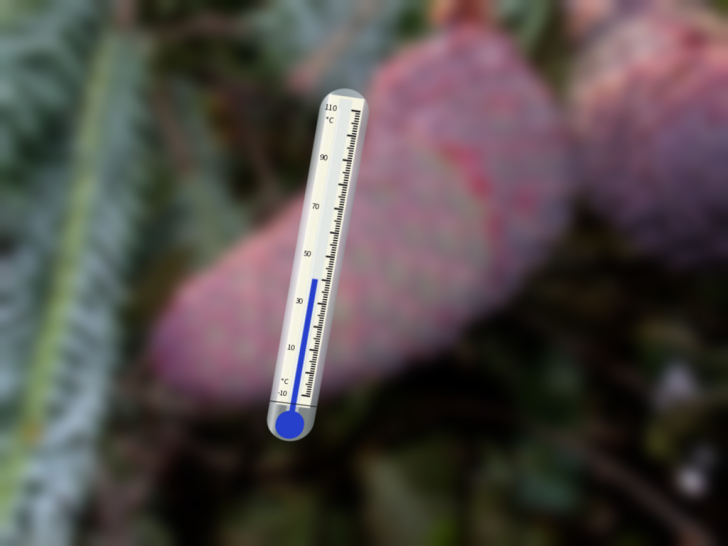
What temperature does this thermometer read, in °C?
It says 40 °C
